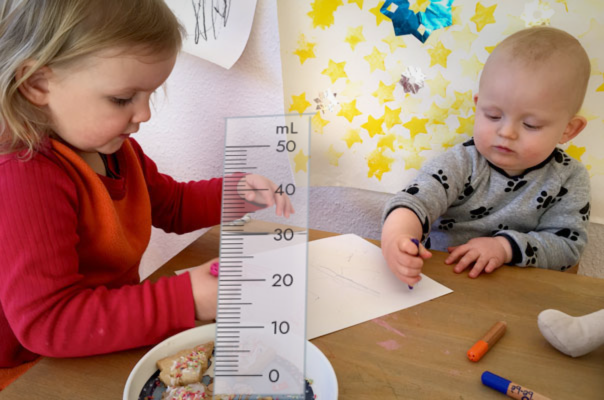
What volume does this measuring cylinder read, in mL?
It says 30 mL
